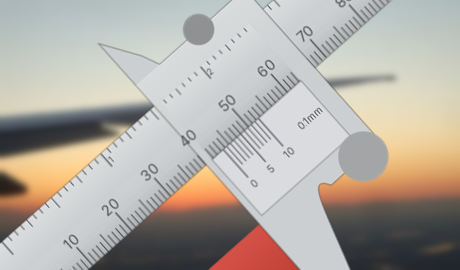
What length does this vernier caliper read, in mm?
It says 43.5 mm
